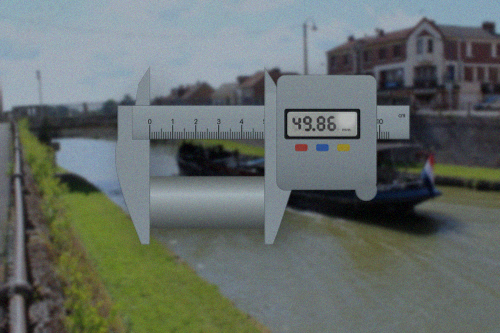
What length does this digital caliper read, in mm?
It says 49.86 mm
